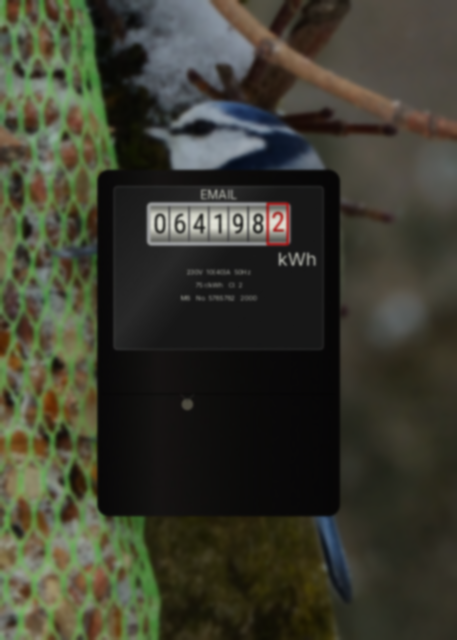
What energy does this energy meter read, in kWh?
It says 64198.2 kWh
